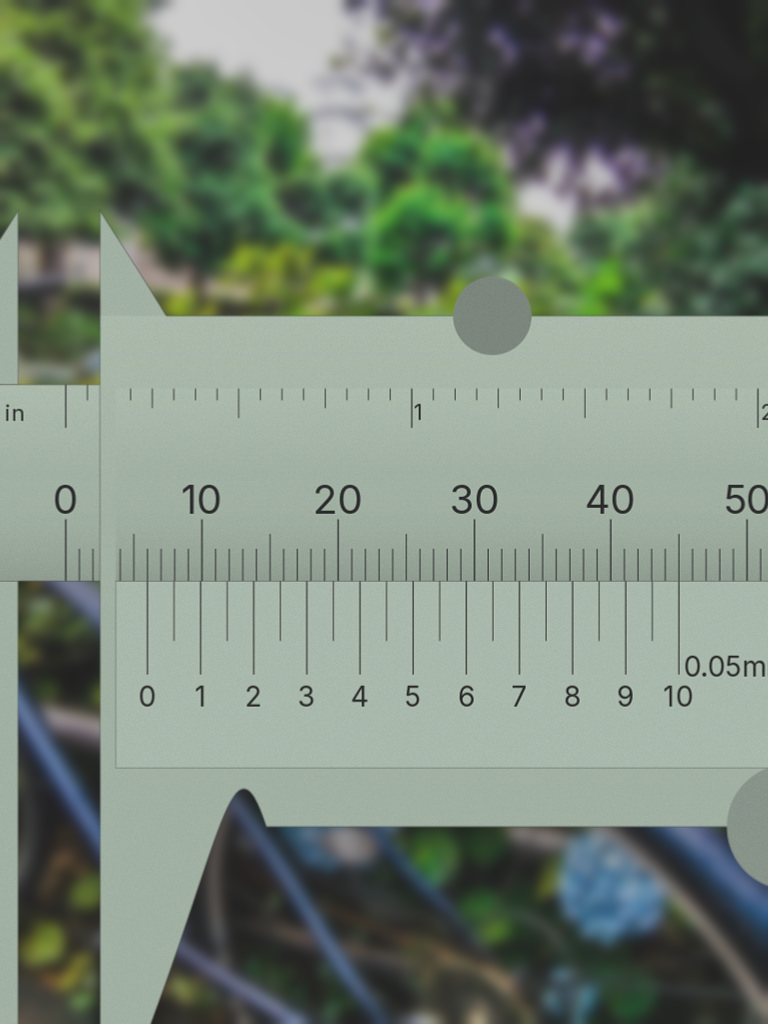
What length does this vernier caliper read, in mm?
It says 6.0 mm
